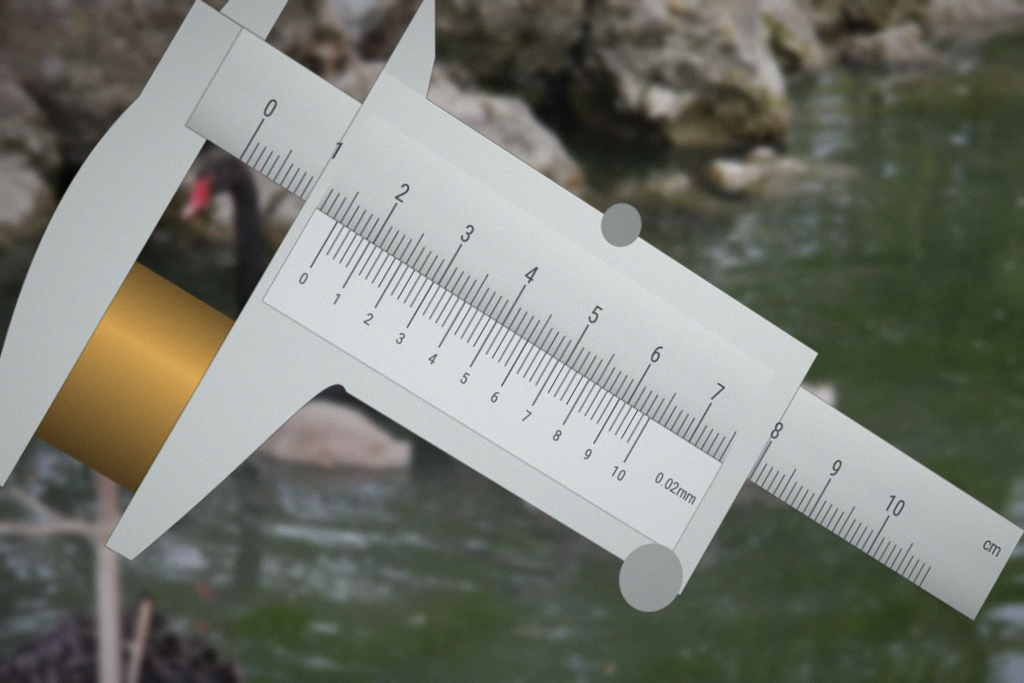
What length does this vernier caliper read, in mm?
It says 14.6 mm
